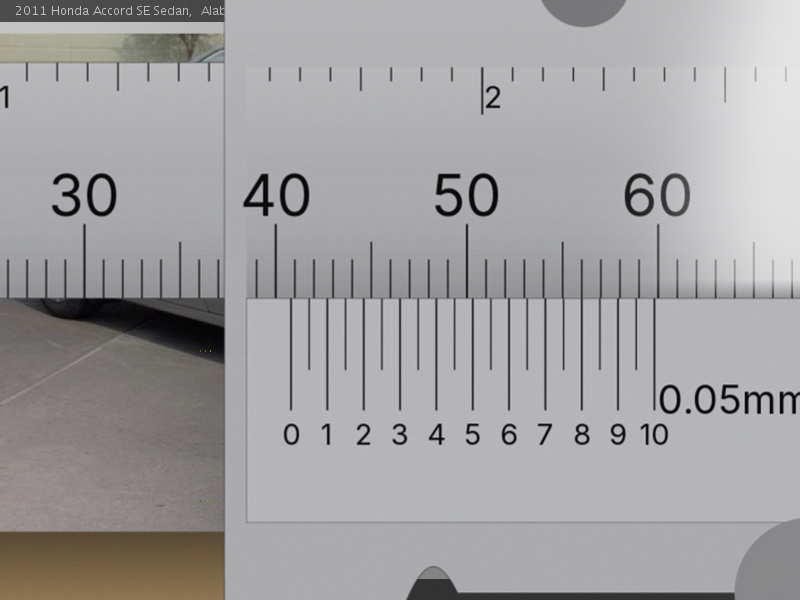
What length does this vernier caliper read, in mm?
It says 40.8 mm
